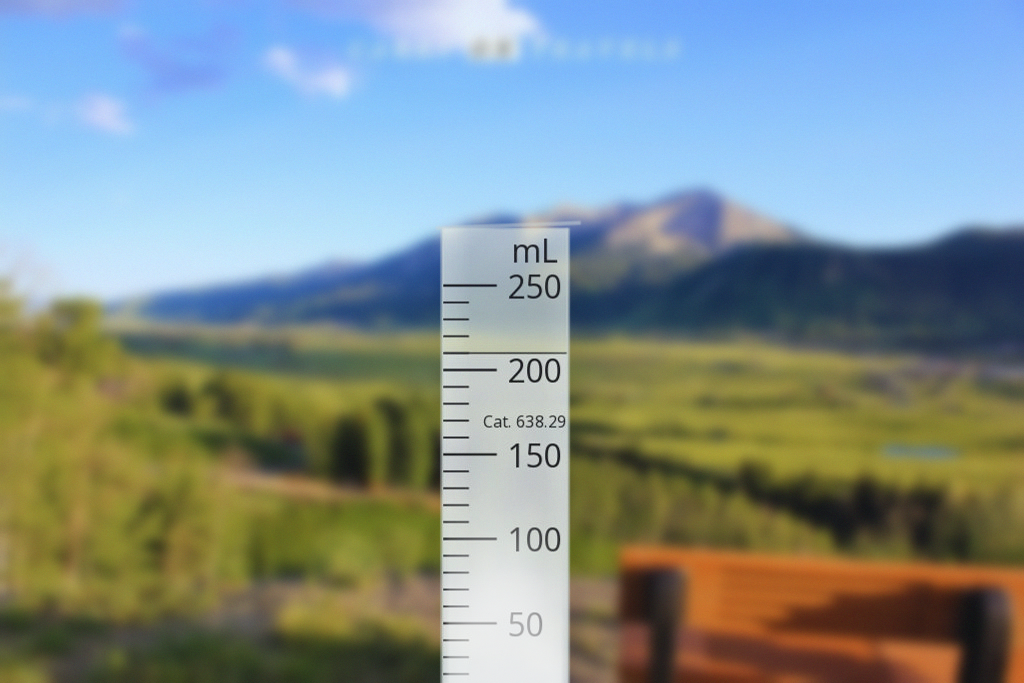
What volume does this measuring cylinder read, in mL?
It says 210 mL
